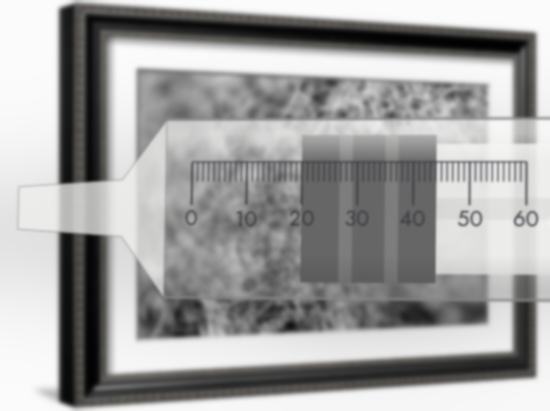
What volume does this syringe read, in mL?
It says 20 mL
